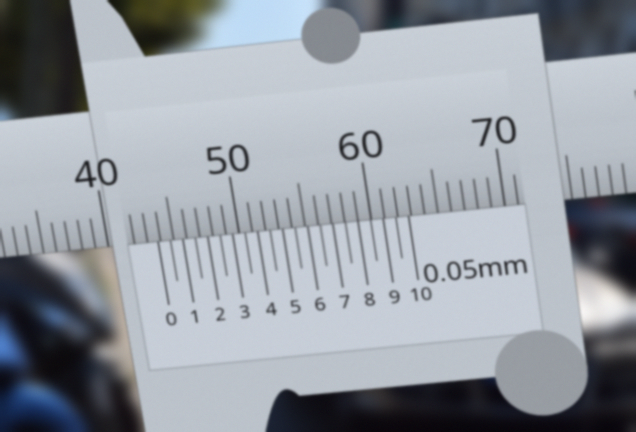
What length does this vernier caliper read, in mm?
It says 43.8 mm
